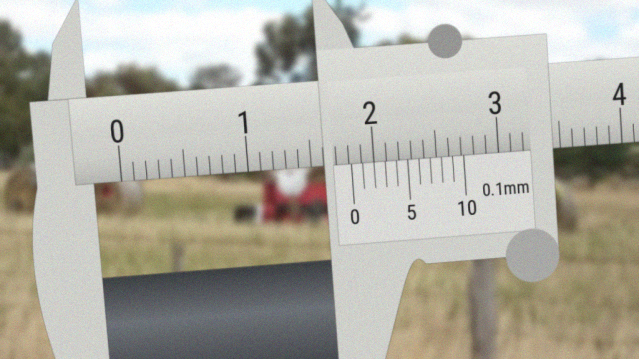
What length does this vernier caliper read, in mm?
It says 18.2 mm
